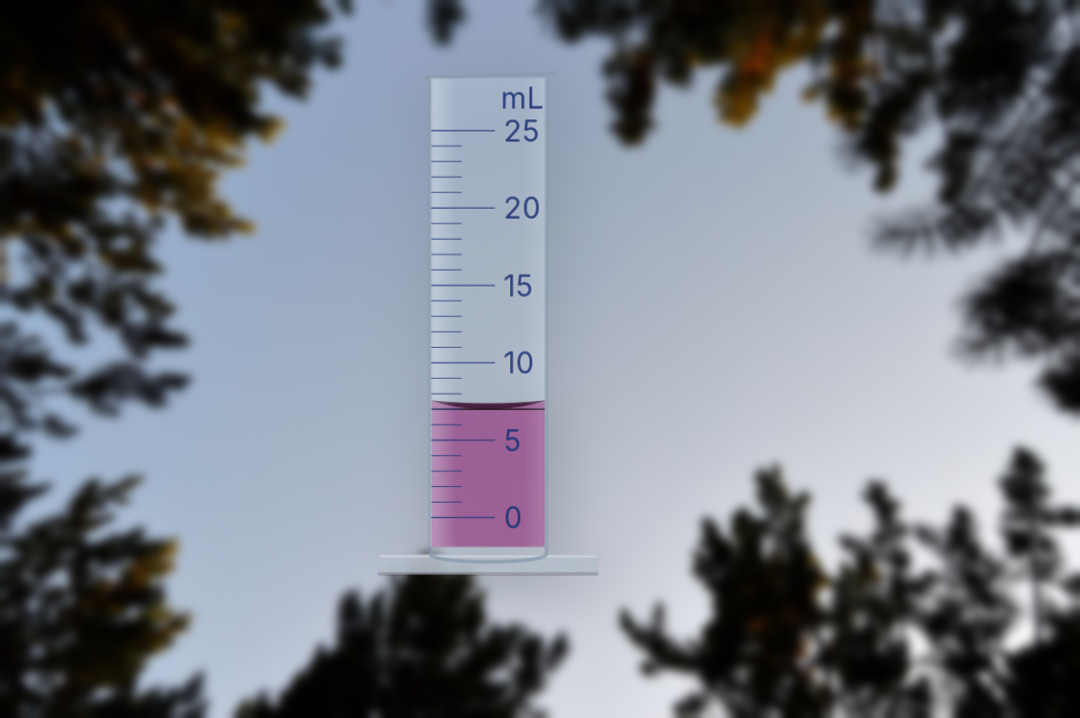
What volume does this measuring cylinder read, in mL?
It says 7 mL
